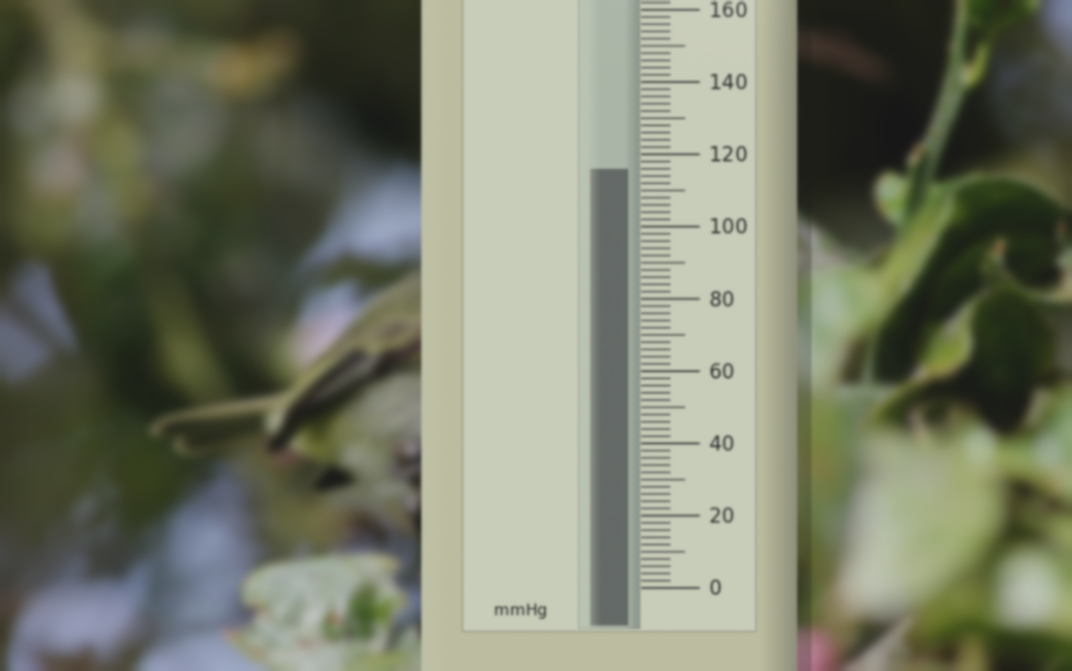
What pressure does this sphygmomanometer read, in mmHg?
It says 116 mmHg
